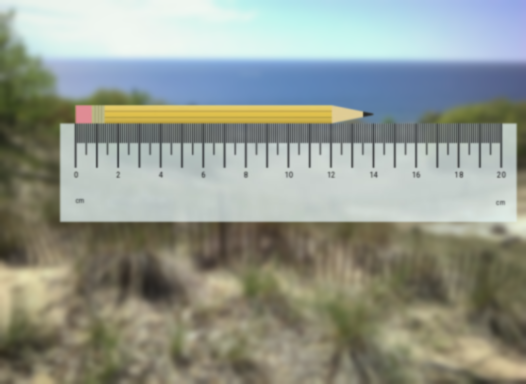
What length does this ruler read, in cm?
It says 14 cm
